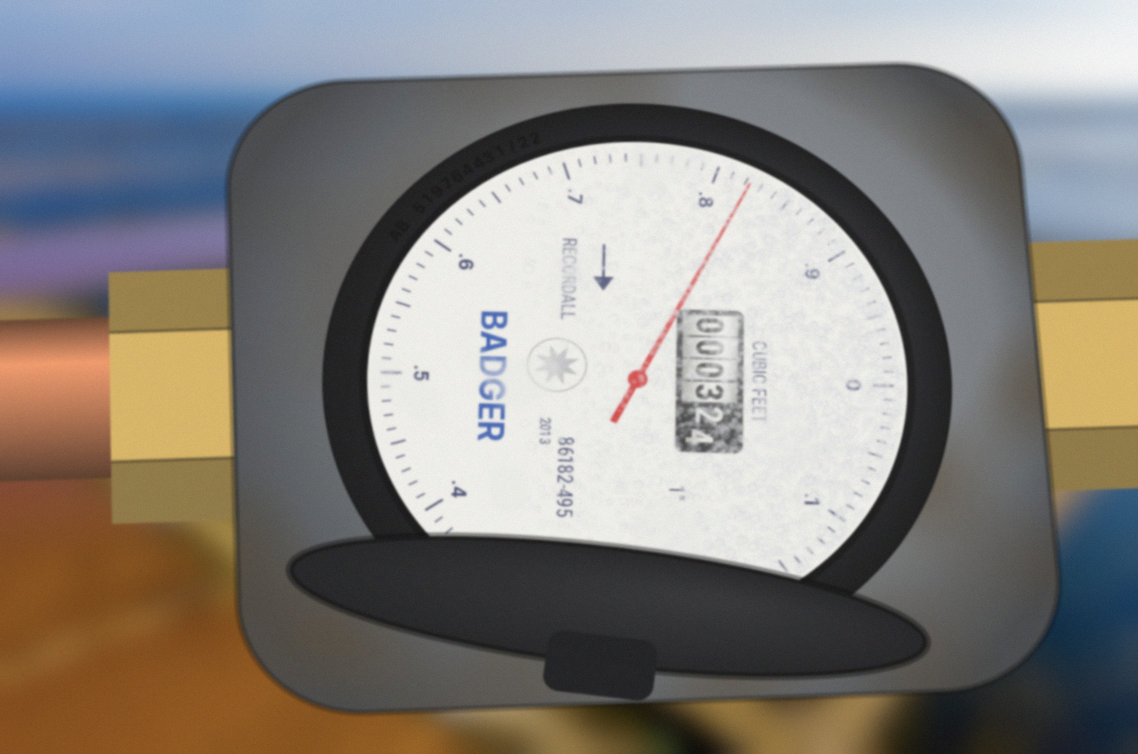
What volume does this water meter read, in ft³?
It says 323.82 ft³
